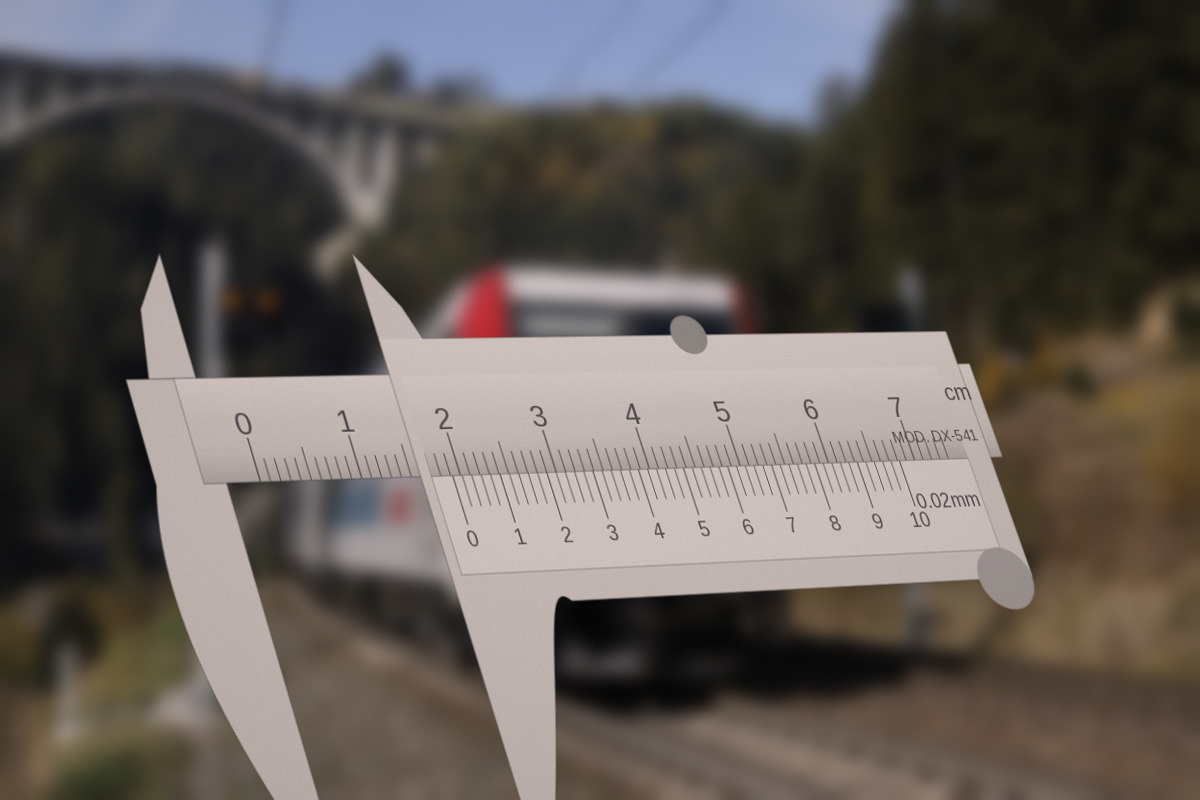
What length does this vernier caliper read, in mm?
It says 19.2 mm
